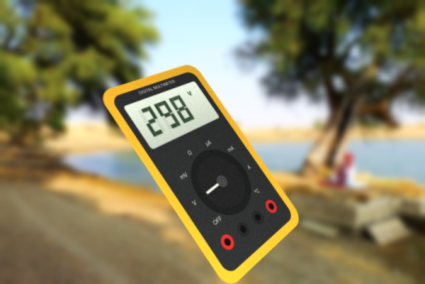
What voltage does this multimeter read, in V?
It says 298 V
